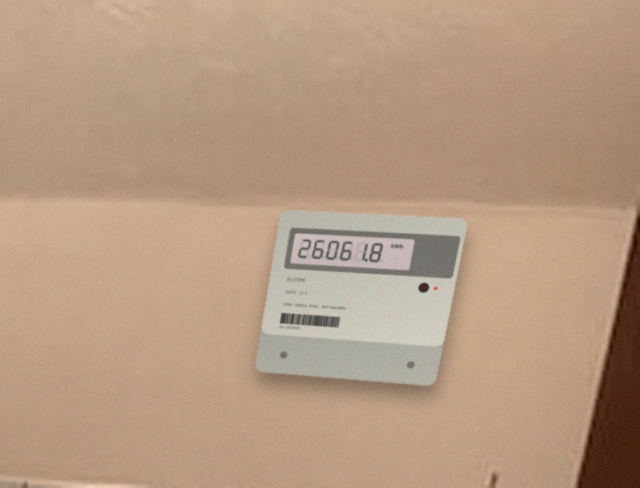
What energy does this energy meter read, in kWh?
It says 26061.8 kWh
